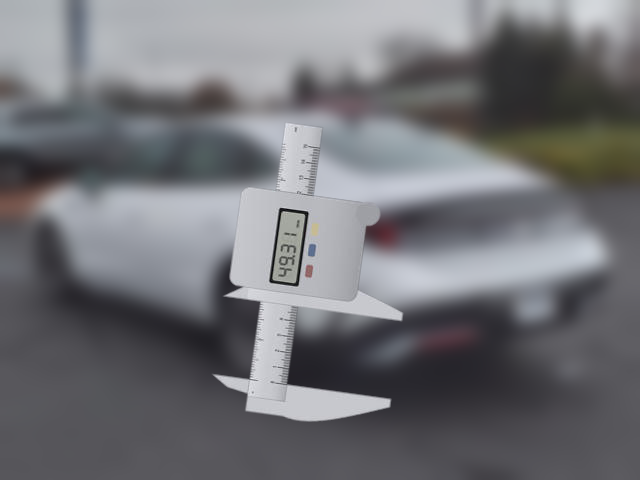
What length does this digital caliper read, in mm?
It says 49.31 mm
